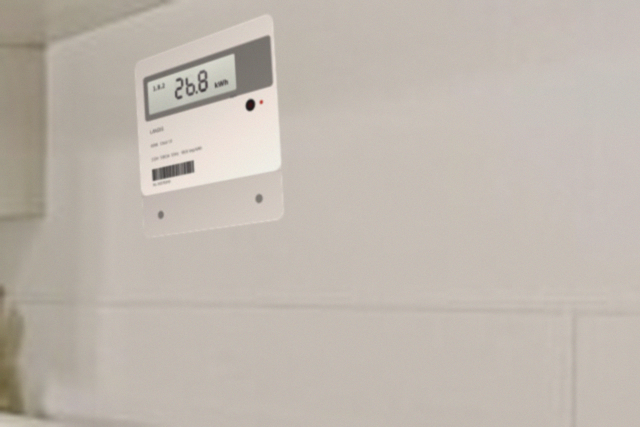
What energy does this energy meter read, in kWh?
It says 26.8 kWh
